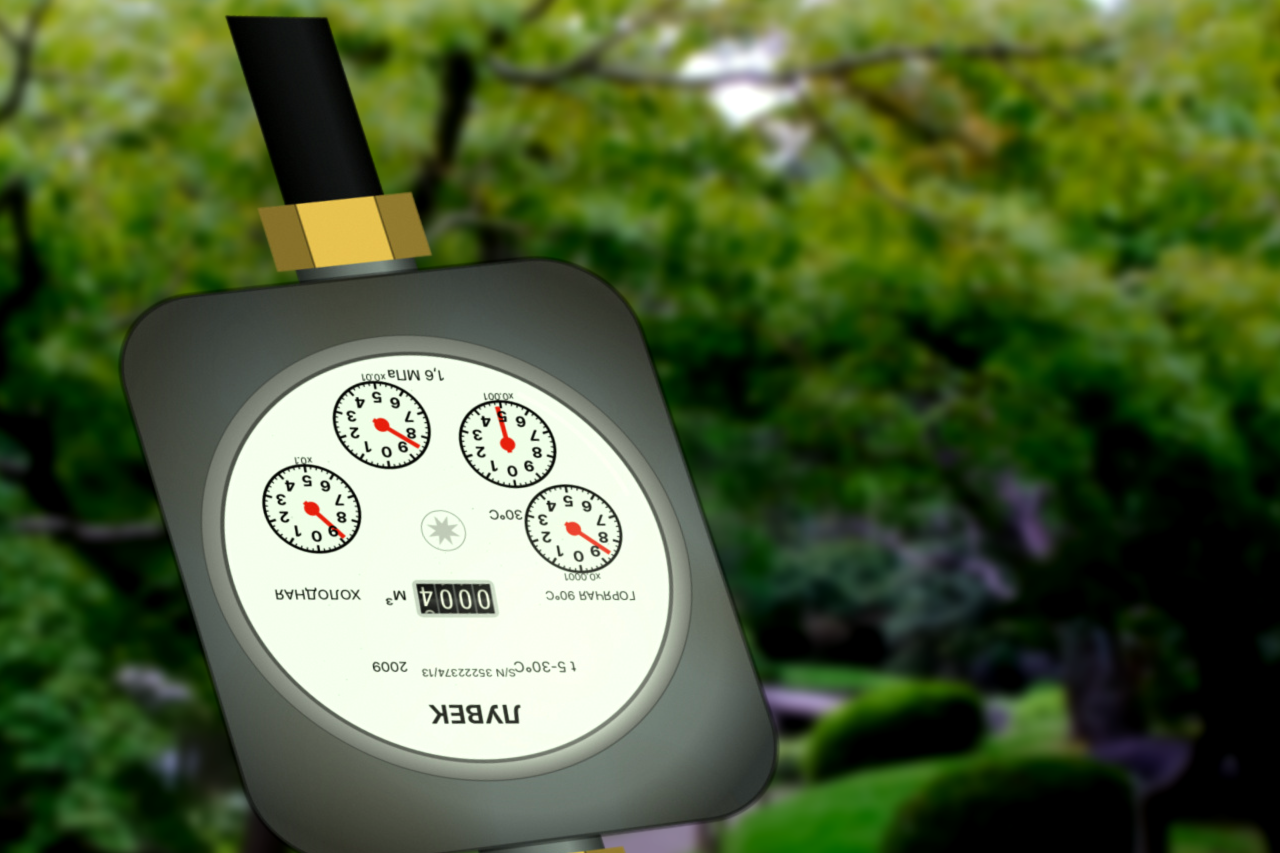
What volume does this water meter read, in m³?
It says 3.8848 m³
